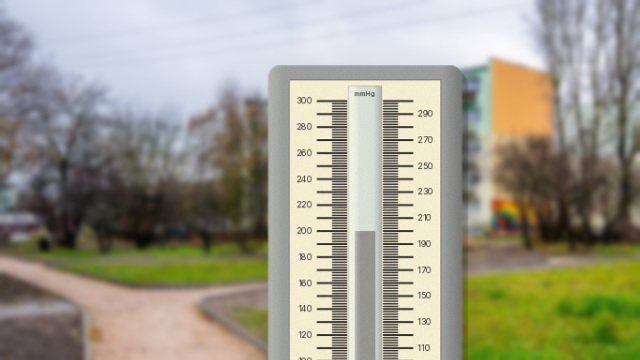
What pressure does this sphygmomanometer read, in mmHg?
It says 200 mmHg
